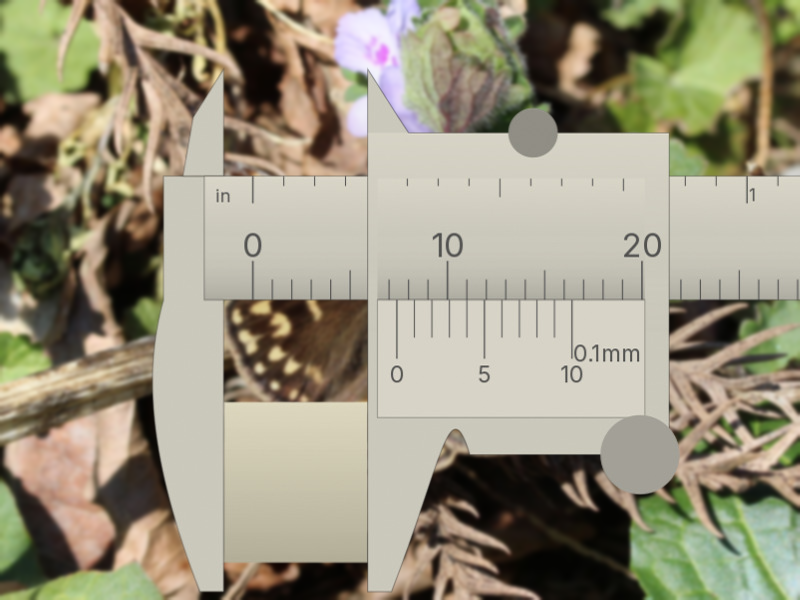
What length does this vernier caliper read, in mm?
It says 7.4 mm
